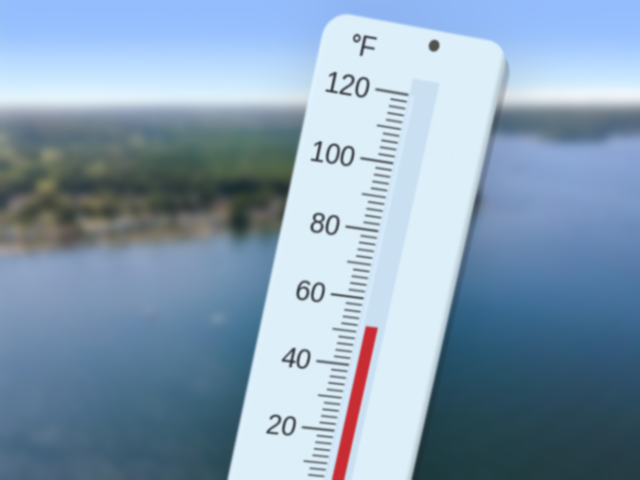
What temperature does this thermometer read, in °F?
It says 52 °F
